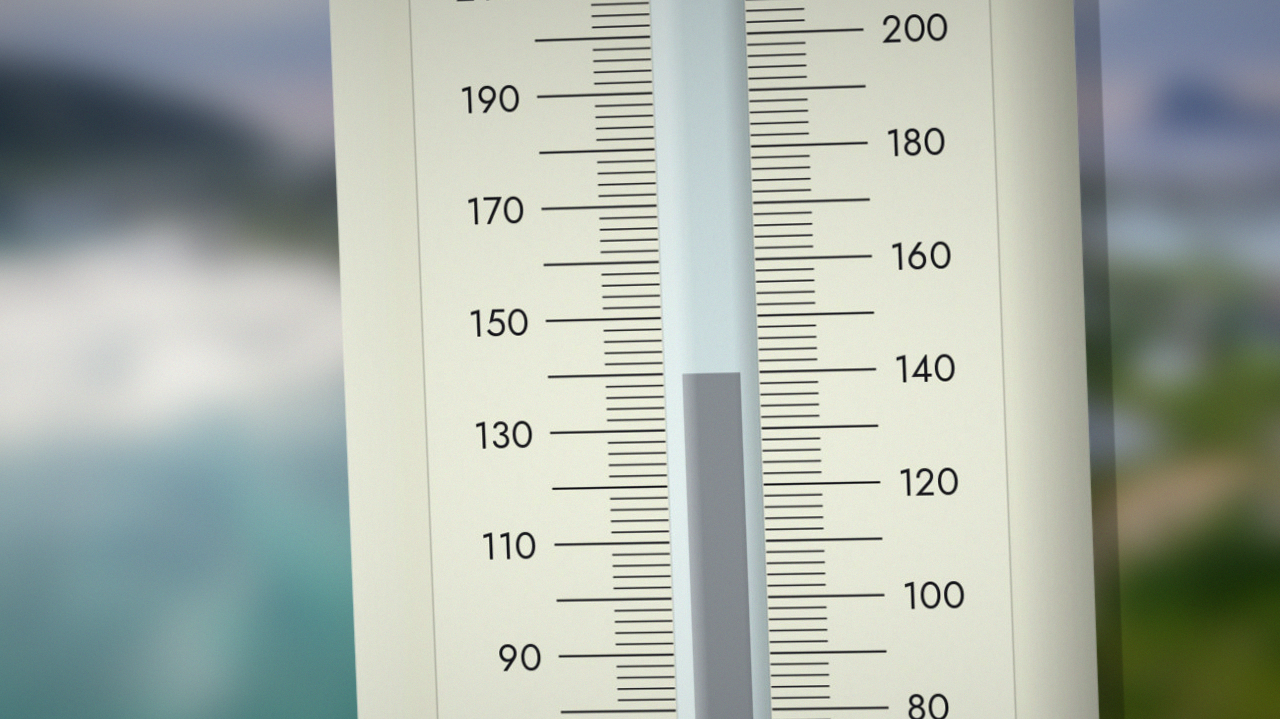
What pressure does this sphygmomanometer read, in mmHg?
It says 140 mmHg
